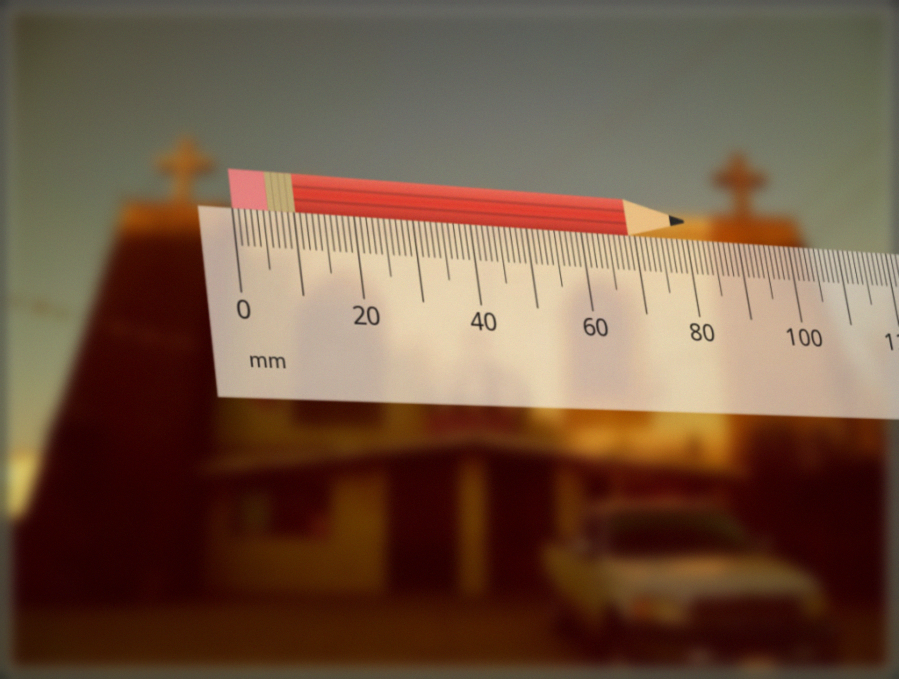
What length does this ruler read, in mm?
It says 80 mm
